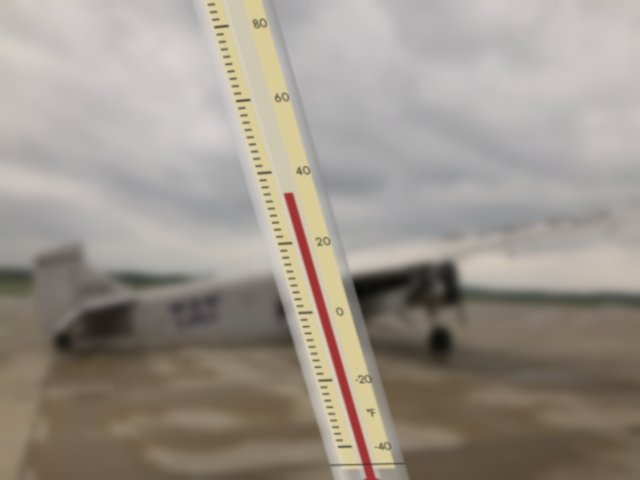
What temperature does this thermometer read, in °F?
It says 34 °F
